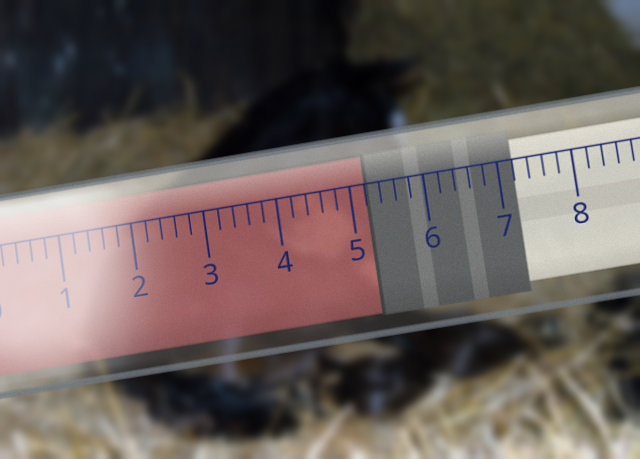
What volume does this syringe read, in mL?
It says 5.2 mL
